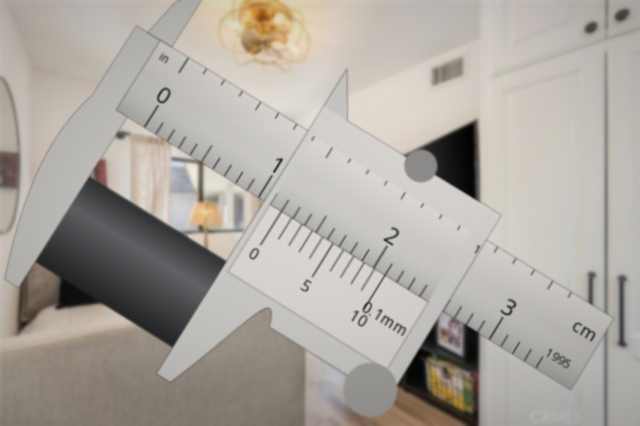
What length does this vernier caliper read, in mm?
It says 12.0 mm
